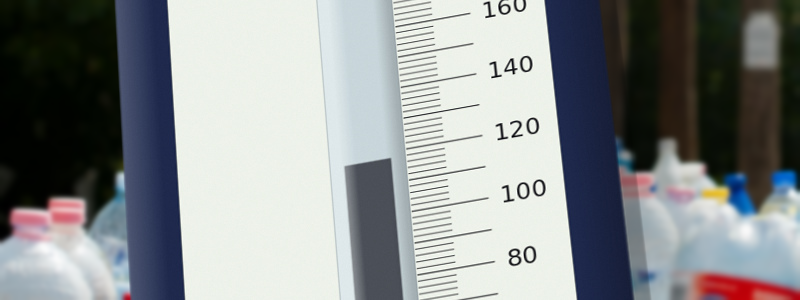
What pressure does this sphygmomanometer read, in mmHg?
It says 118 mmHg
